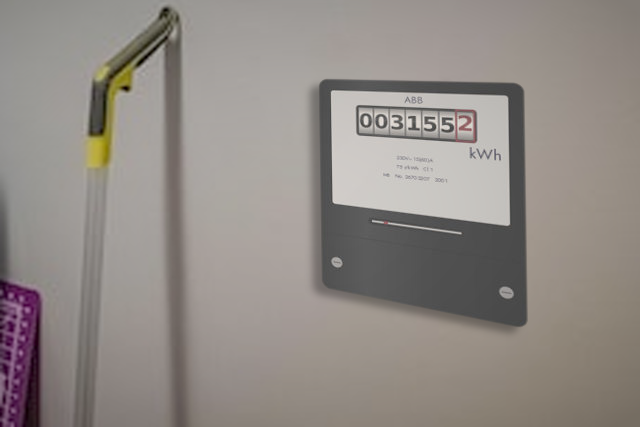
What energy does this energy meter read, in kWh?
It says 3155.2 kWh
